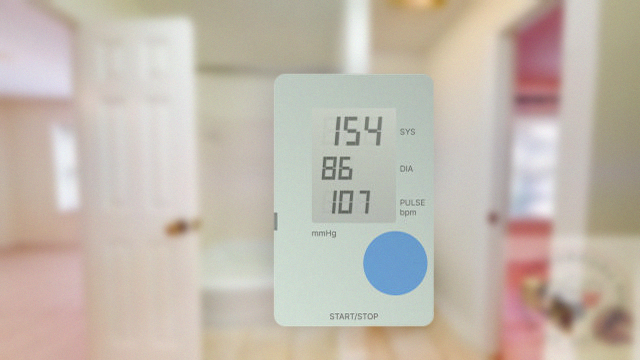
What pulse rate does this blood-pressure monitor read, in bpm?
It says 107 bpm
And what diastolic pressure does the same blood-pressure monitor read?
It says 86 mmHg
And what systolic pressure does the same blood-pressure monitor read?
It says 154 mmHg
